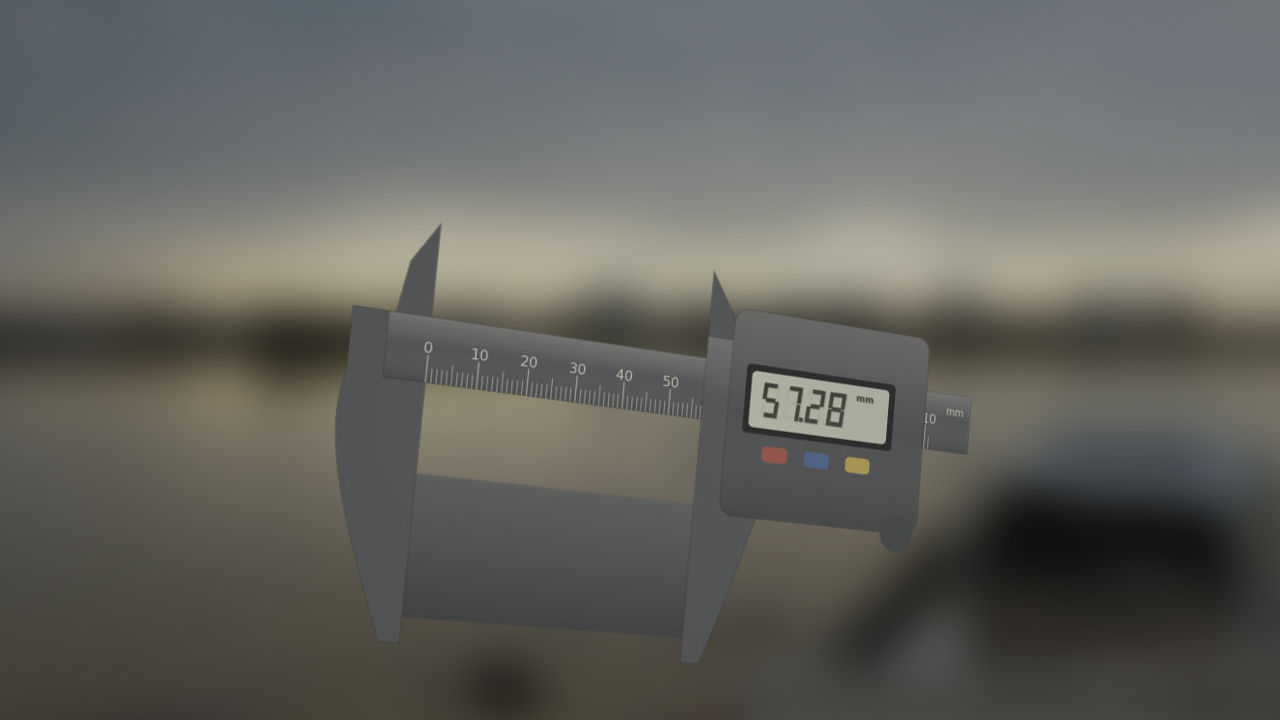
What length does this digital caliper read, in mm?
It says 57.28 mm
